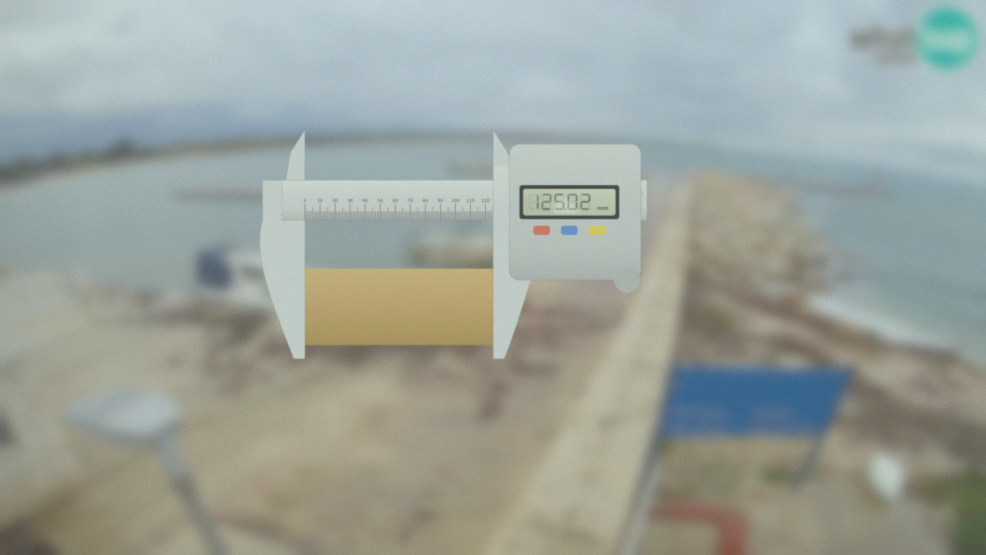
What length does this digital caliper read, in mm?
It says 125.02 mm
